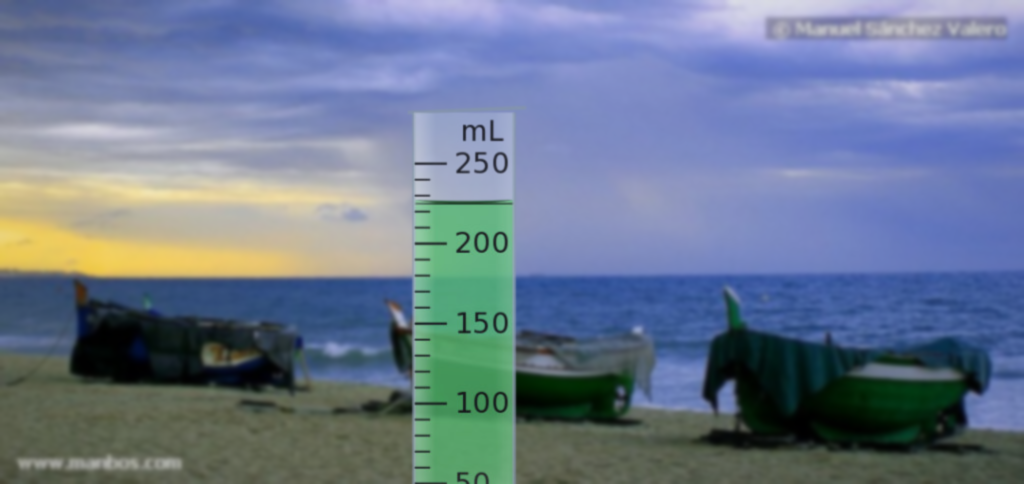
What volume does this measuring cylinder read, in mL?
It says 225 mL
